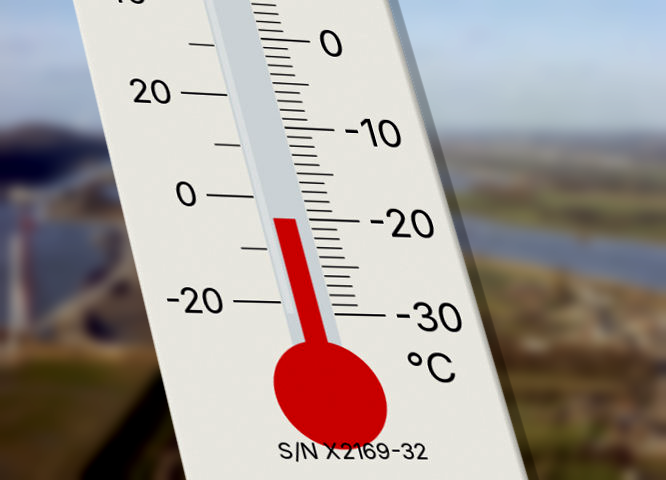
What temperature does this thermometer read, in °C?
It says -20 °C
